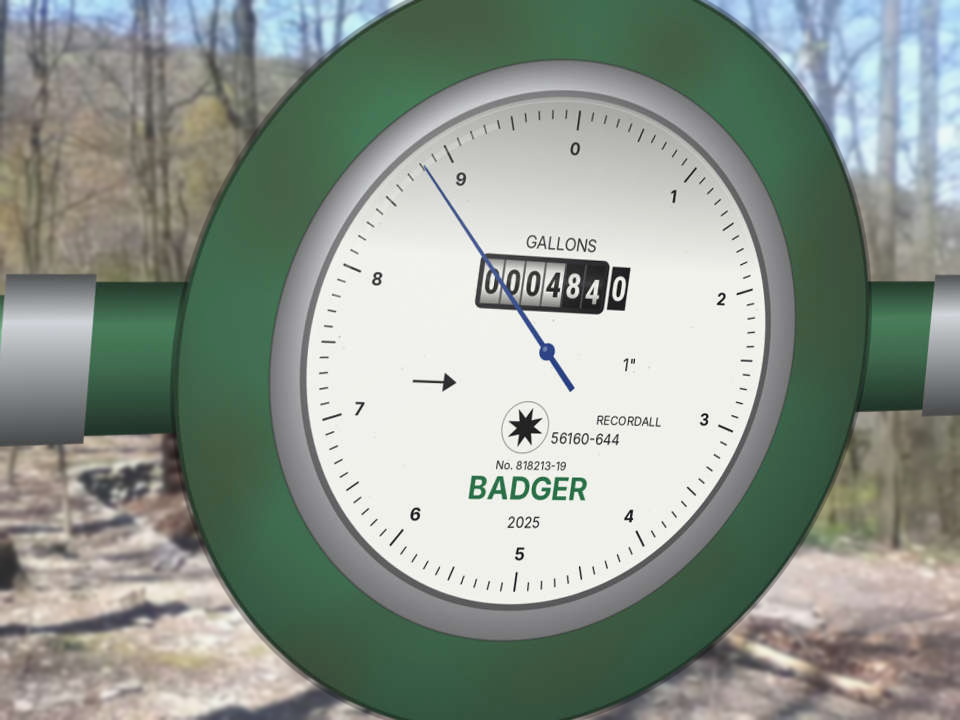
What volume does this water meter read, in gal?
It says 4838.8 gal
